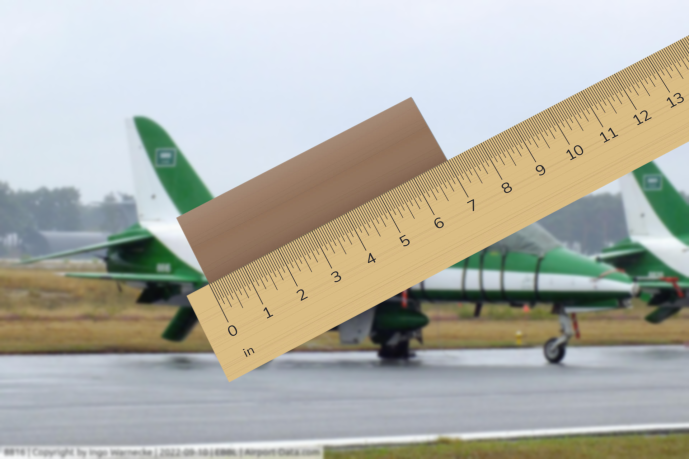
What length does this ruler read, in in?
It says 7 in
